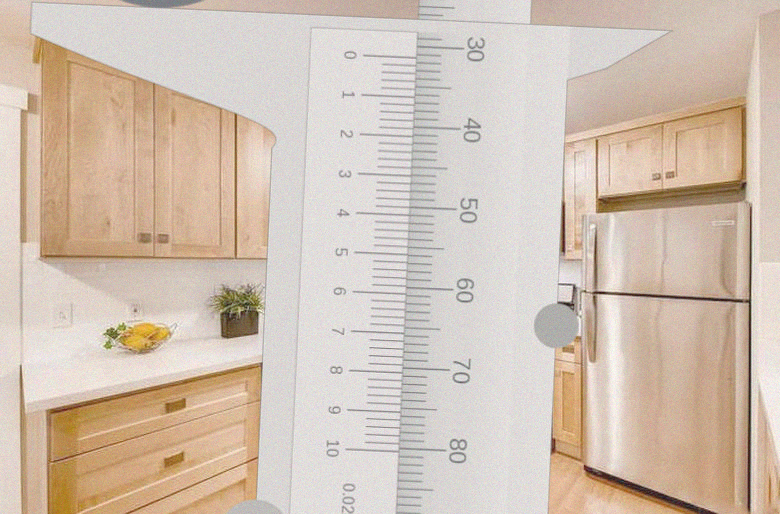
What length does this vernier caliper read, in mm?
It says 31.4 mm
